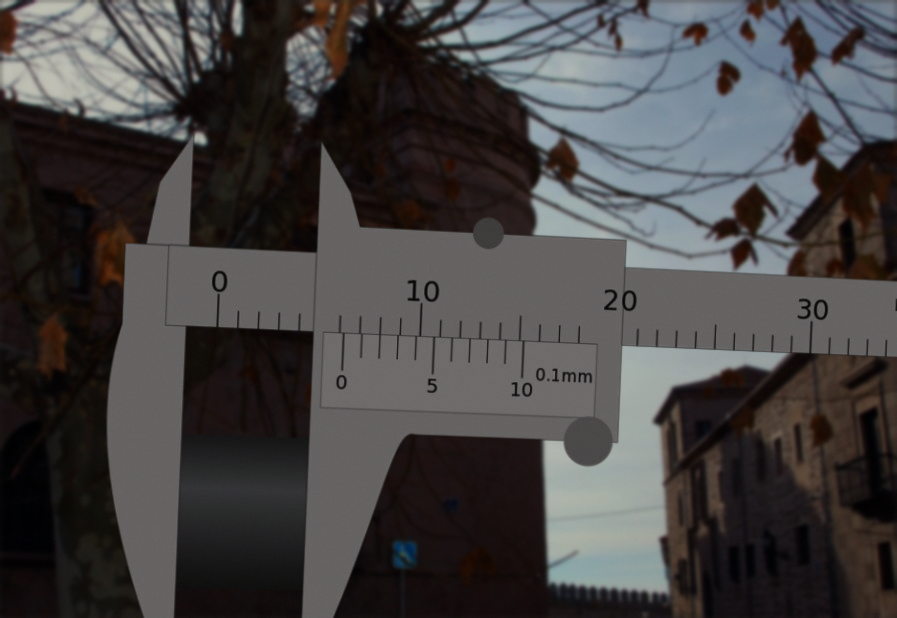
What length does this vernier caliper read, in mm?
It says 6.2 mm
